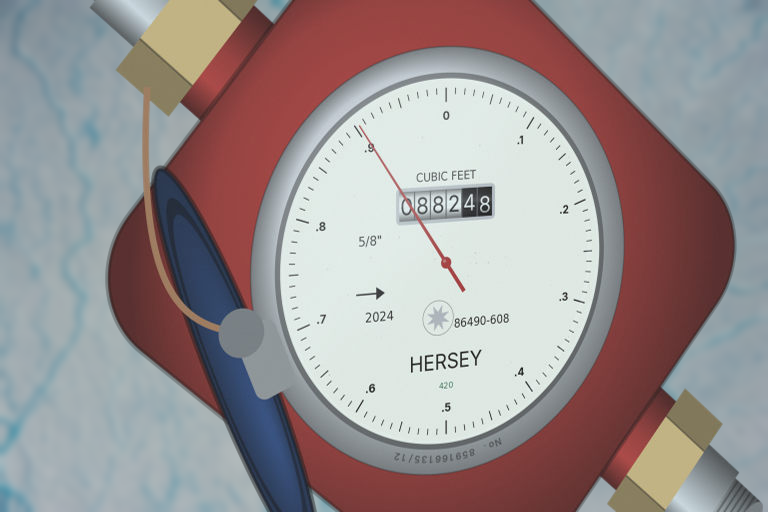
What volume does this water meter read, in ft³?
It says 88247.90 ft³
